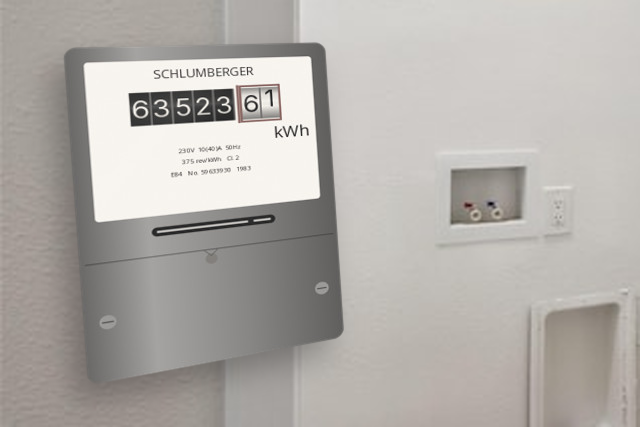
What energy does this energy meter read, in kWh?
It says 63523.61 kWh
